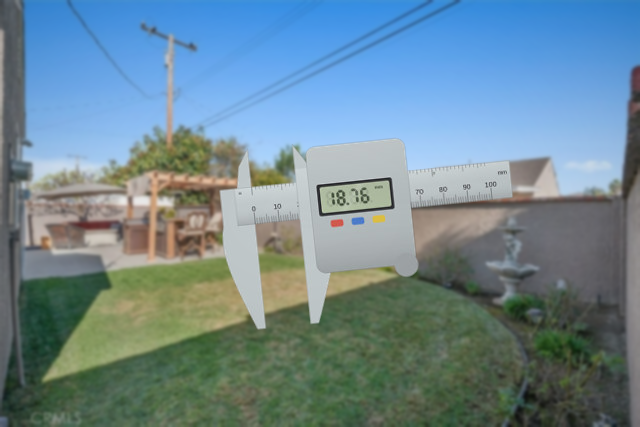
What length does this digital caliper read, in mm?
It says 18.76 mm
